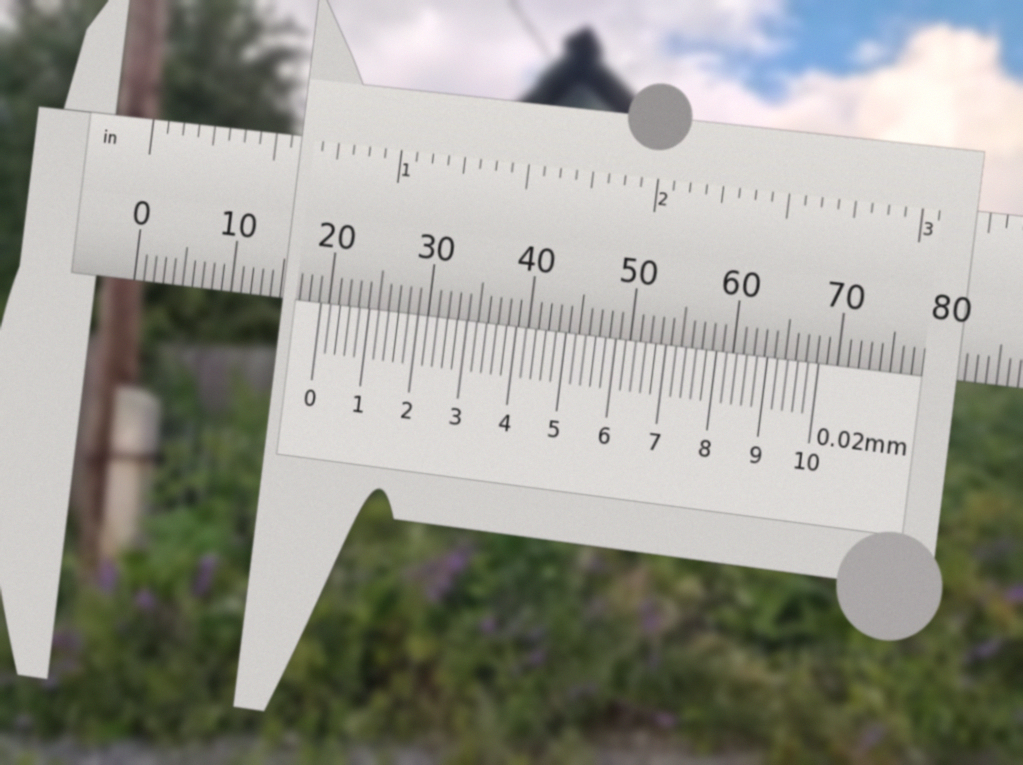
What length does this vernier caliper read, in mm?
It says 19.2 mm
